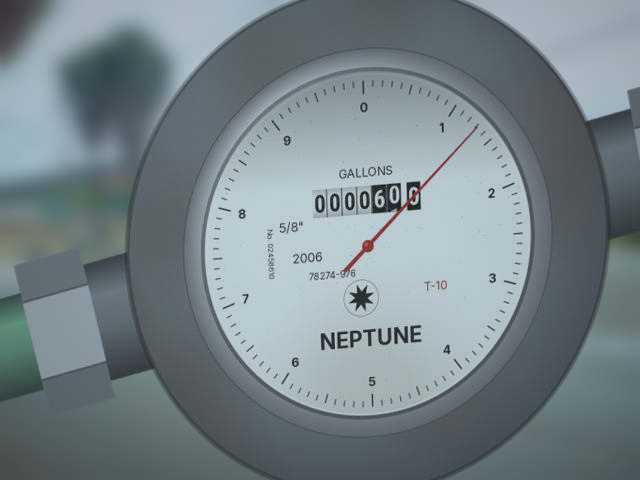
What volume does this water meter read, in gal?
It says 601.3 gal
